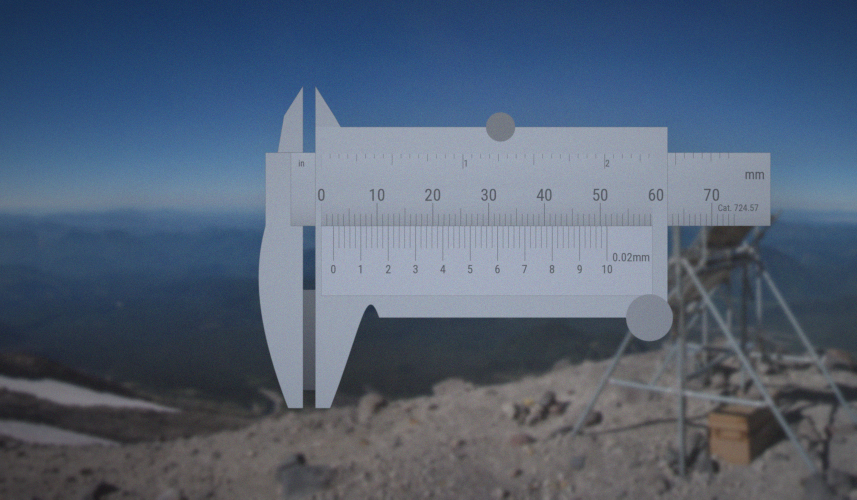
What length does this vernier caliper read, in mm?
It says 2.2 mm
